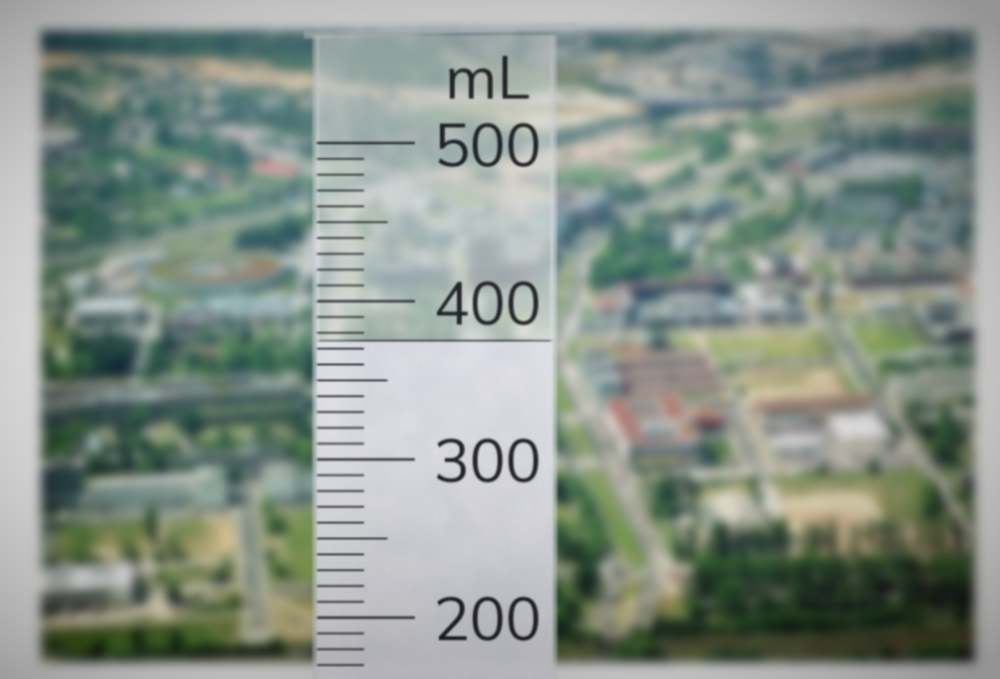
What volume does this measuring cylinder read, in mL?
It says 375 mL
